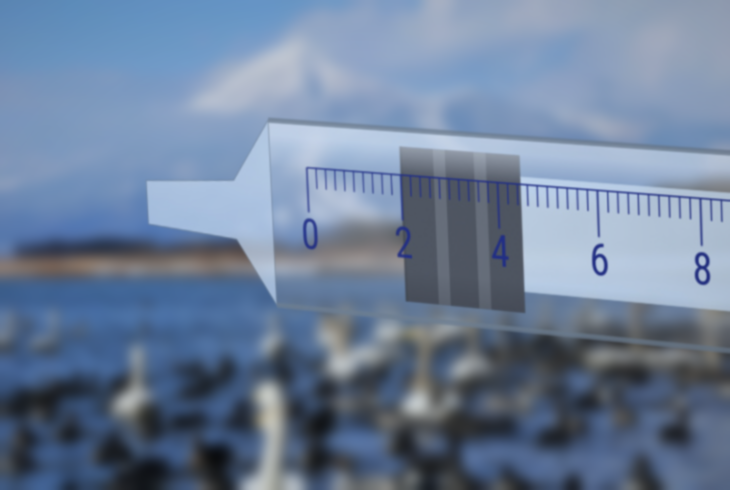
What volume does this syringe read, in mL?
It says 2 mL
